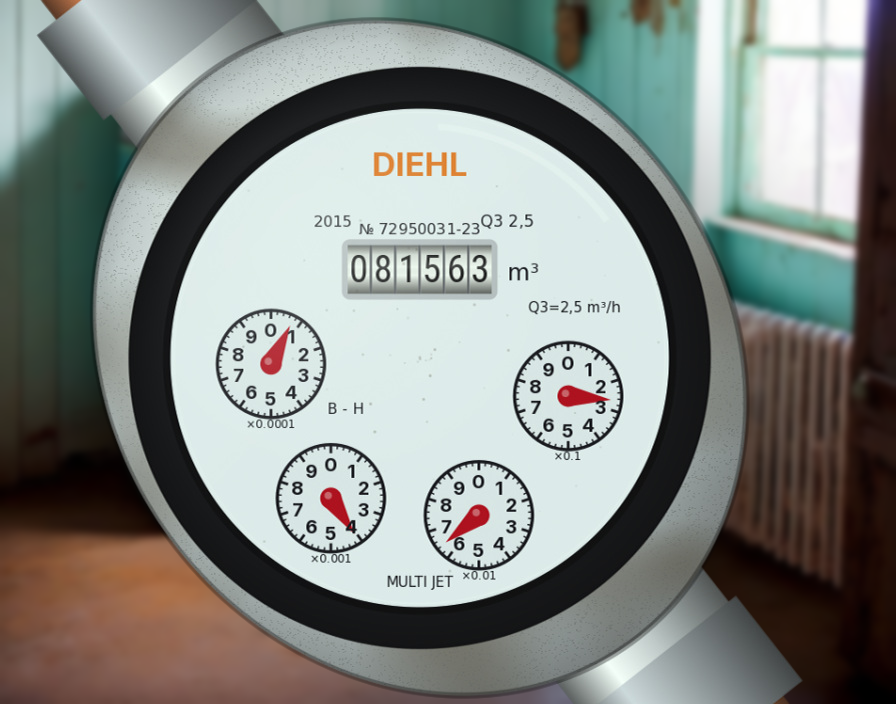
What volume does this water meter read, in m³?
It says 81563.2640 m³
